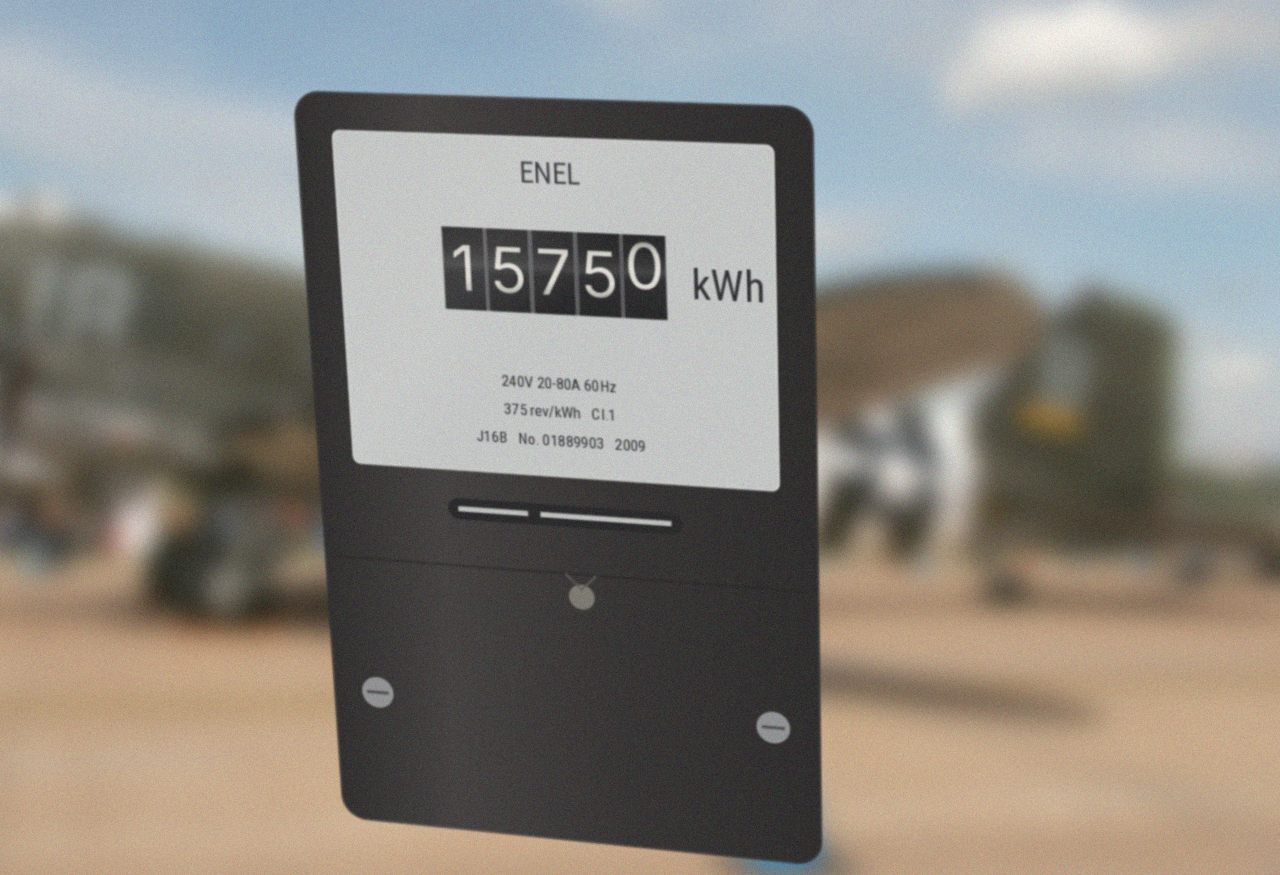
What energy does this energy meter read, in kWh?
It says 15750 kWh
